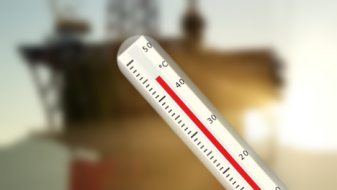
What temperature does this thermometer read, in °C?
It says 44 °C
